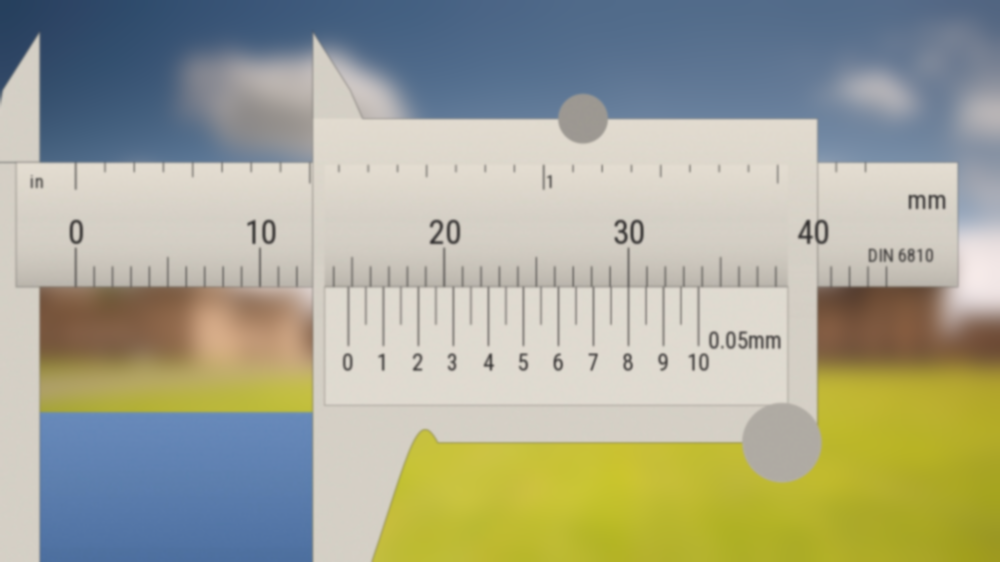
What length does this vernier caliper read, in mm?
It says 14.8 mm
